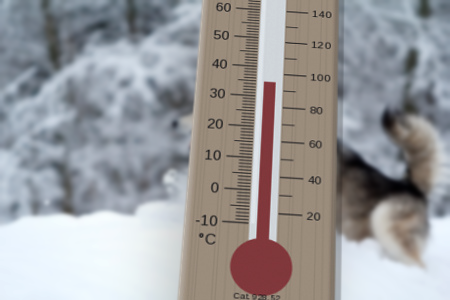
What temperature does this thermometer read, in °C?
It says 35 °C
